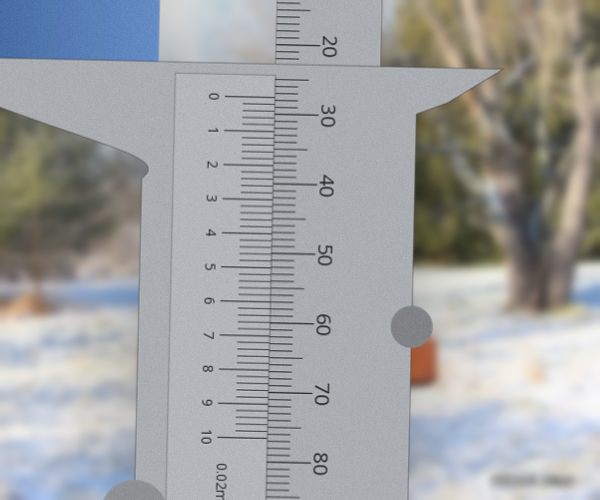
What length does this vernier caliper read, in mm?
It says 27.6 mm
